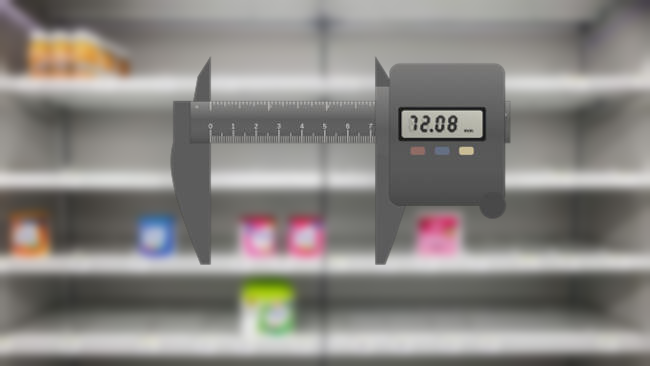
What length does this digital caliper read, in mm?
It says 72.08 mm
